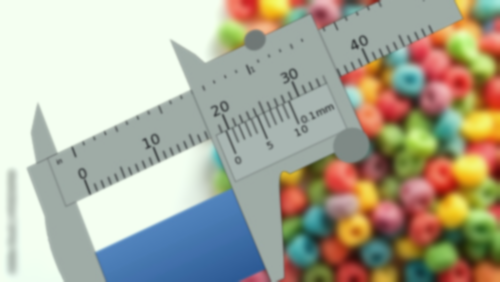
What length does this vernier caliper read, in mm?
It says 19.6 mm
